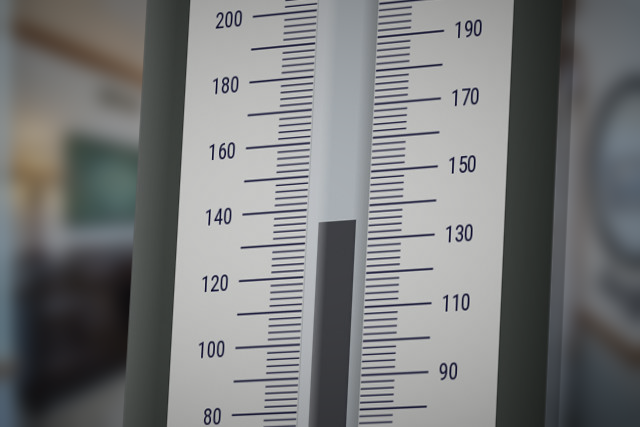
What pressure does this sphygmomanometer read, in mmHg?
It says 136 mmHg
